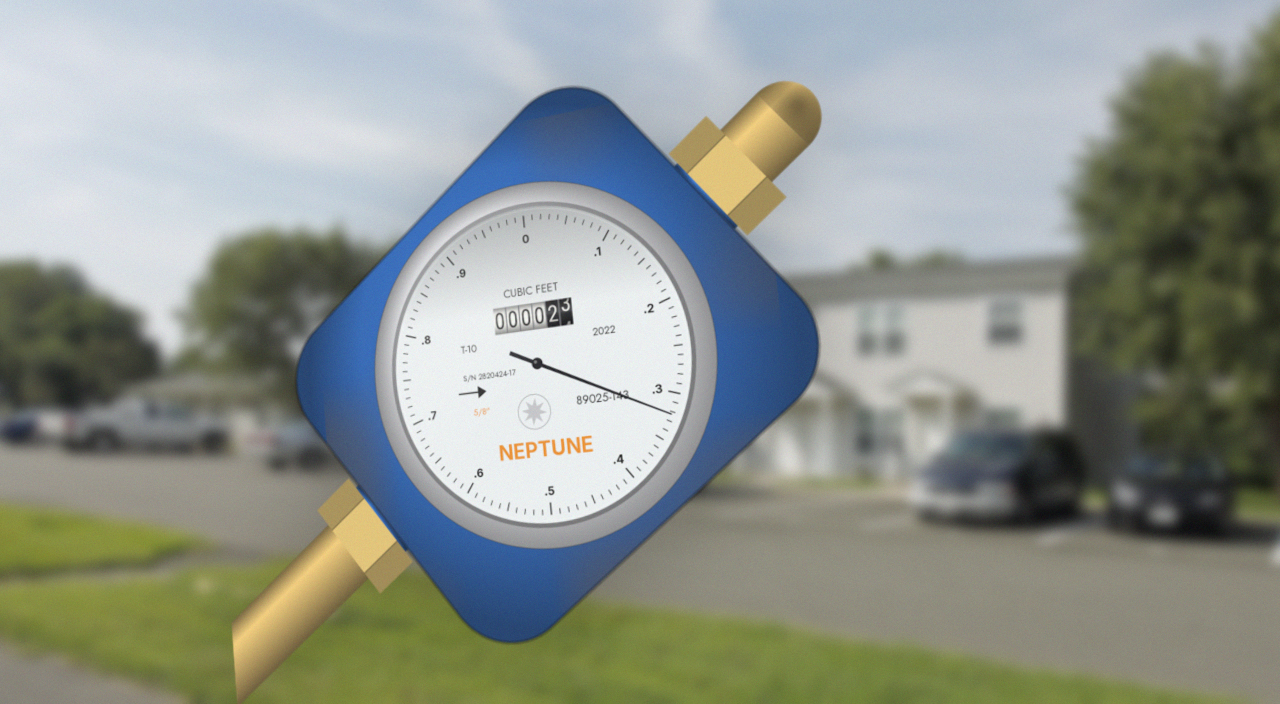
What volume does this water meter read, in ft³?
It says 23.32 ft³
